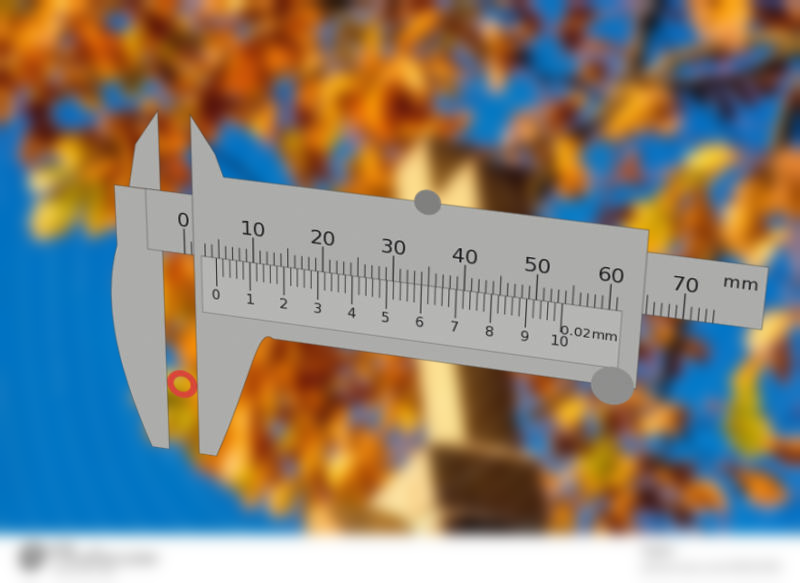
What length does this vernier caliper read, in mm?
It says 4.6 mm
